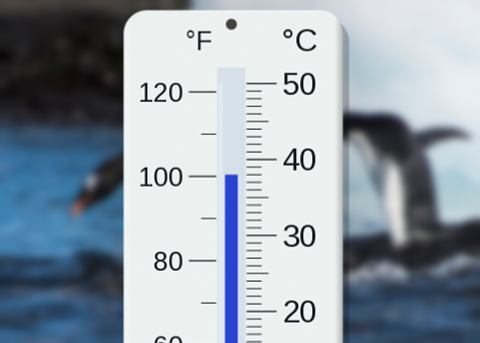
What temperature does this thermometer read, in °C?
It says 38 °C
